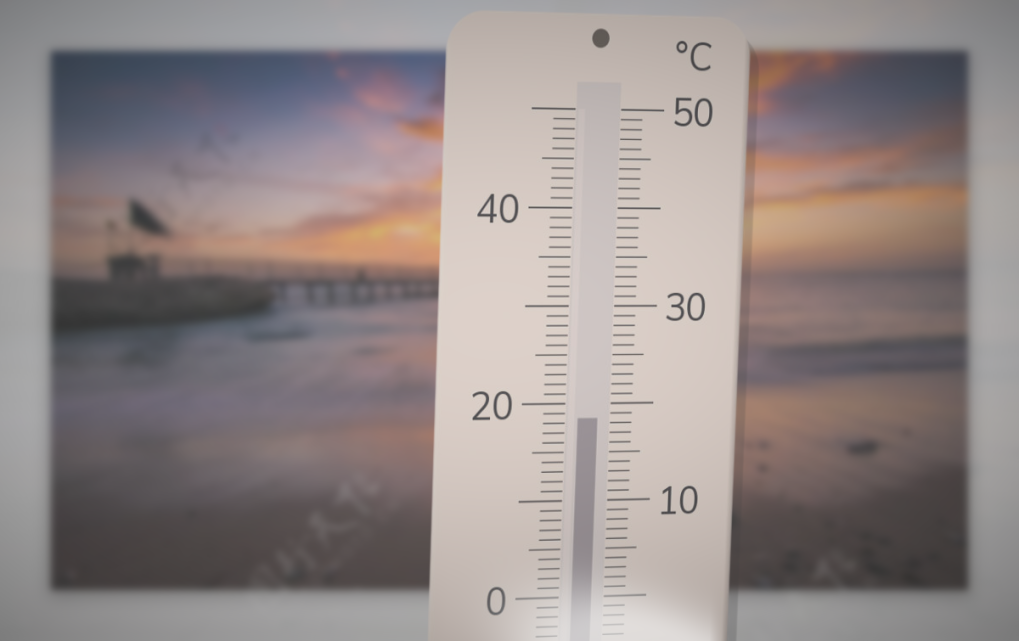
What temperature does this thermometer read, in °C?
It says 18.5 °C
